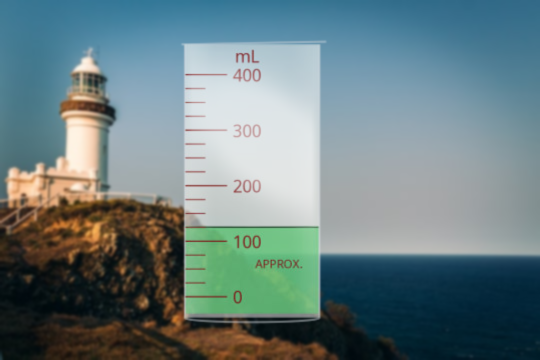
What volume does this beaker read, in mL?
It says 125 mL
